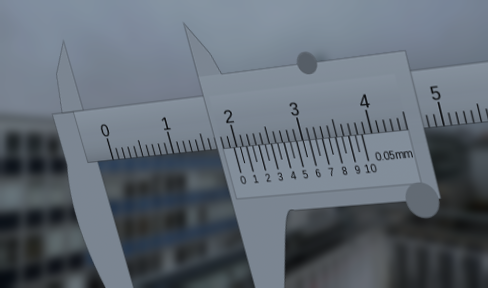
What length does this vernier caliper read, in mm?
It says 19.6 mm
